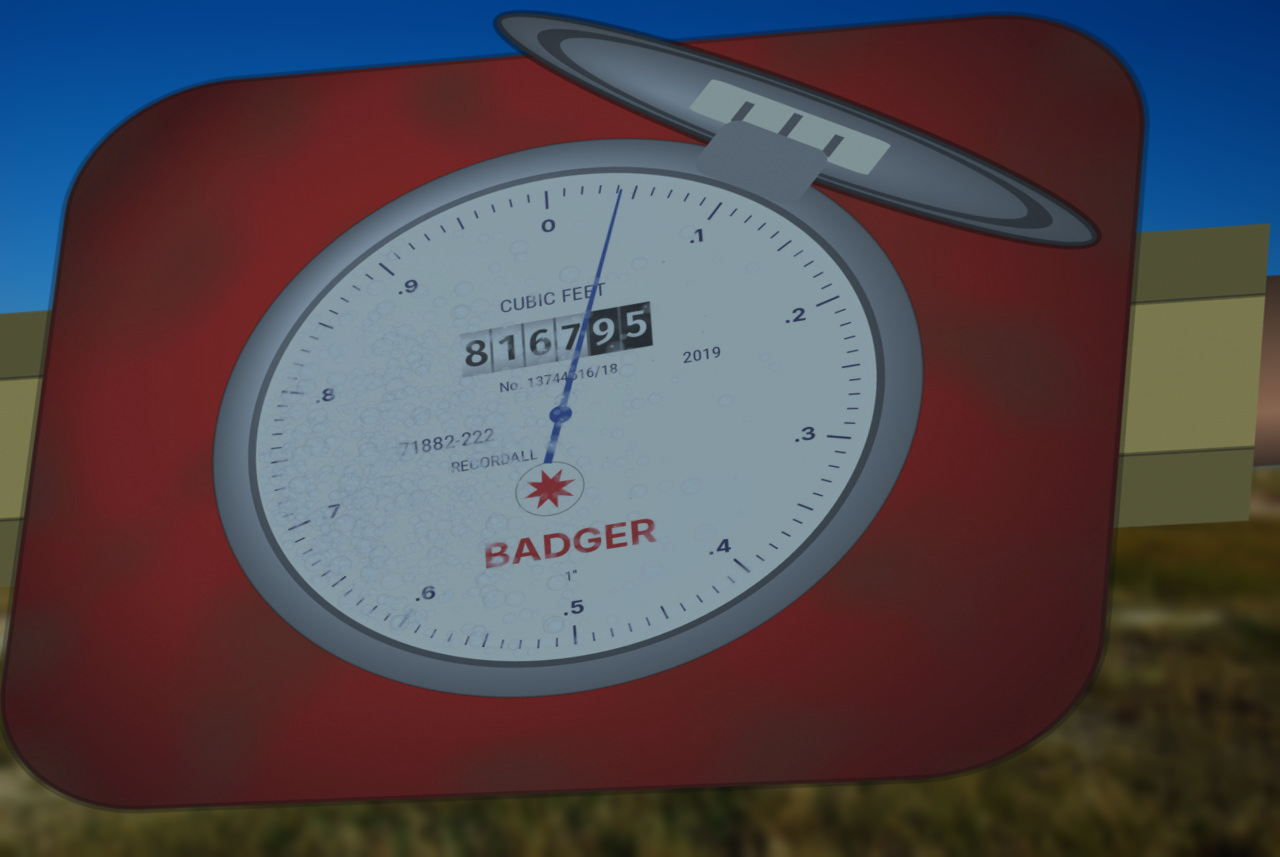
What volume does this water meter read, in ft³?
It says 816795.04 ft³
